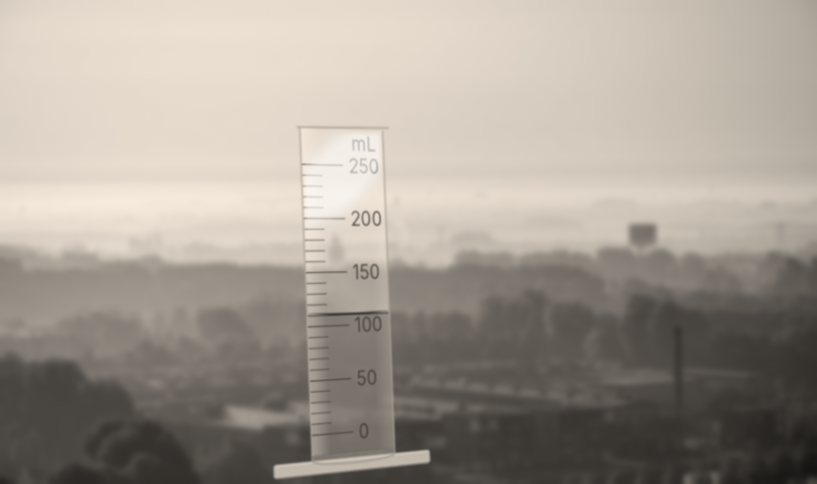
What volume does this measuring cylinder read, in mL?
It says 110 mL
